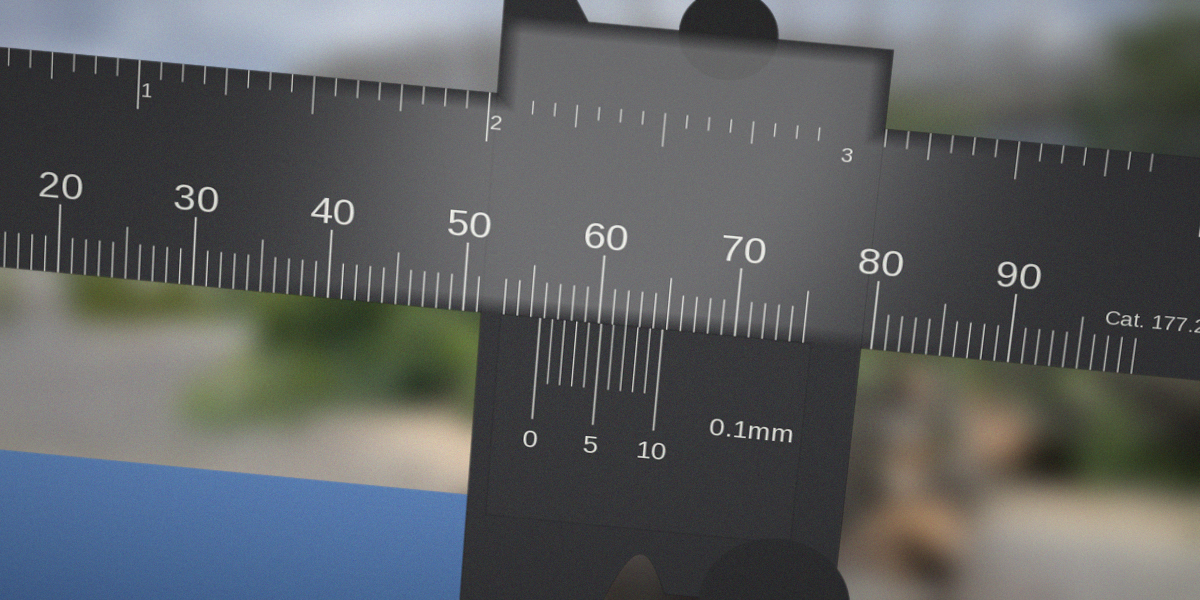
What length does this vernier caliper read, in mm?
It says 55.7 mm
